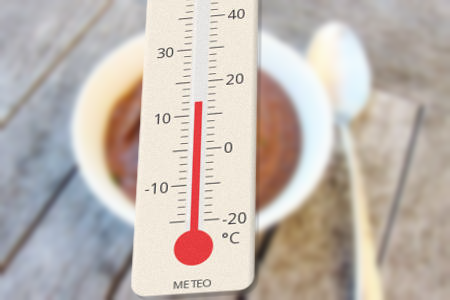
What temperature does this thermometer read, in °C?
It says 14 °C
